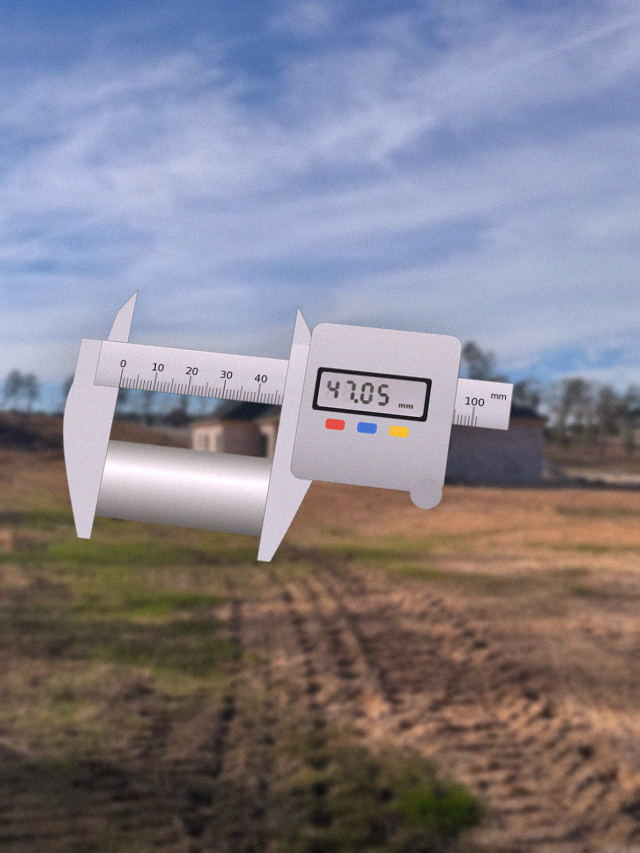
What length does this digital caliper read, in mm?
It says 47.05 mm
